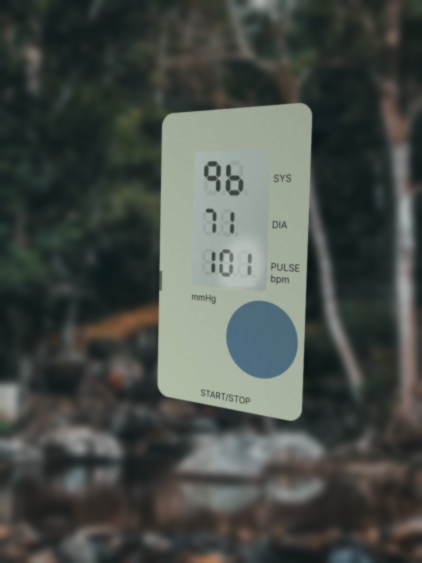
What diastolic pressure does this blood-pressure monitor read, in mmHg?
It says 71 mmHg
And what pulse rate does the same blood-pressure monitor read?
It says 101 bpm
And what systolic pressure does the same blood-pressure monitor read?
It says 96 mmHg
